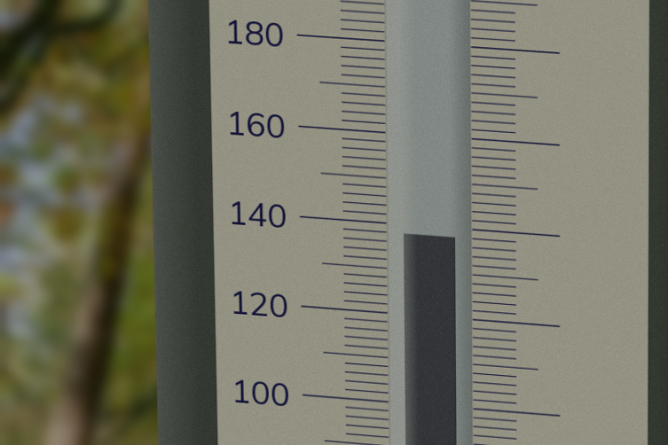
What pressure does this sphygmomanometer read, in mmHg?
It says 138 mmHg
